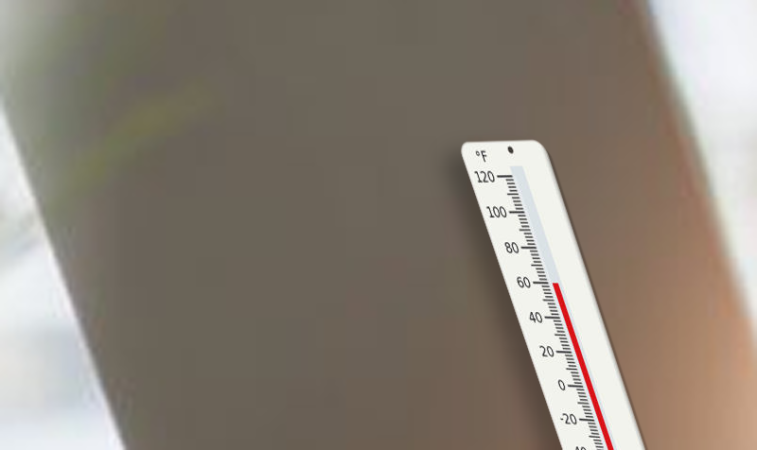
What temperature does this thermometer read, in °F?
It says 60 °F
